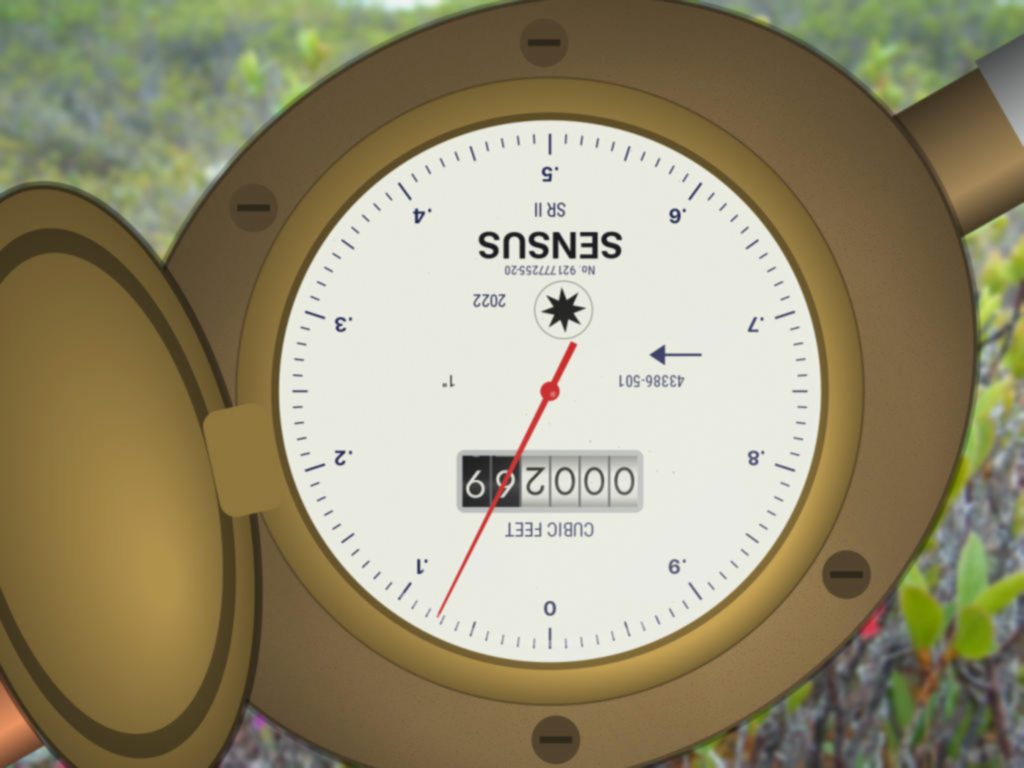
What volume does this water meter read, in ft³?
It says 269.07 ft³
